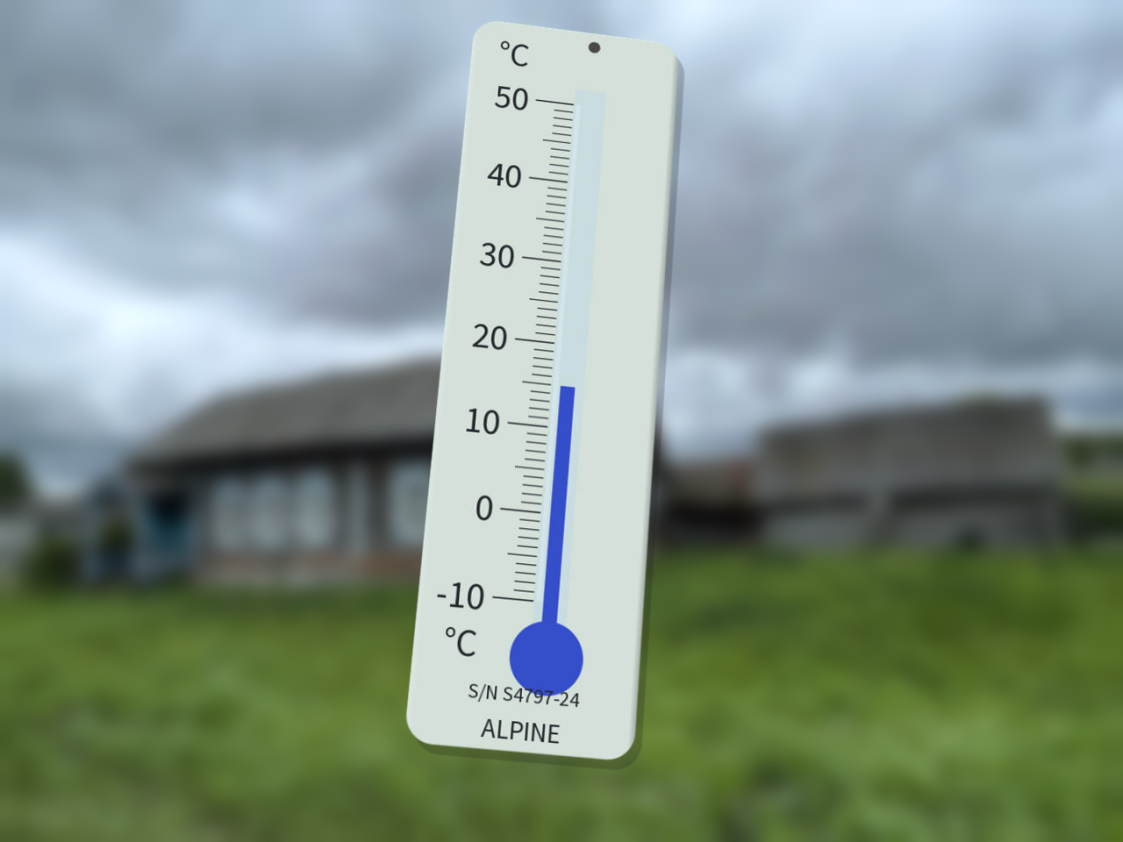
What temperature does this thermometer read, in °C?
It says 15 °C
